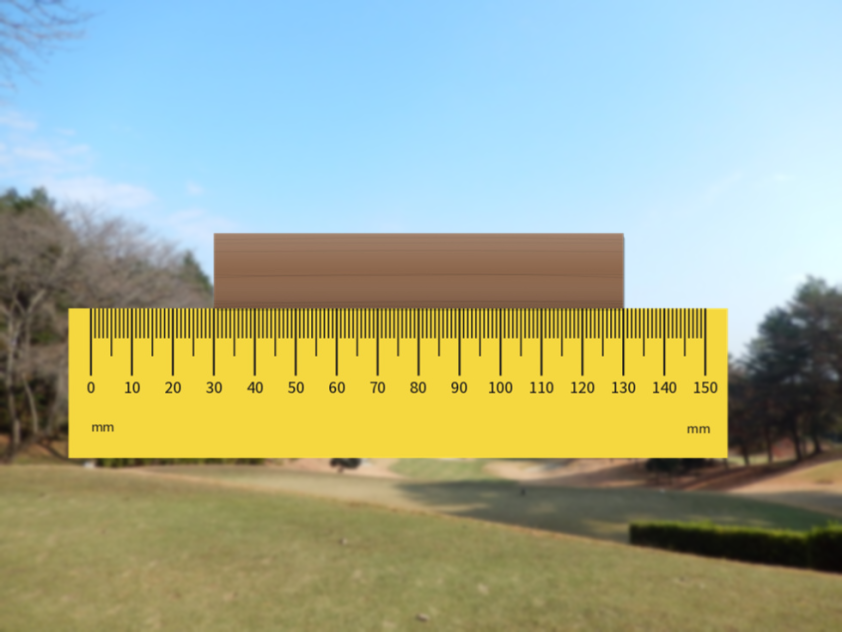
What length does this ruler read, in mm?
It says 100 mm
